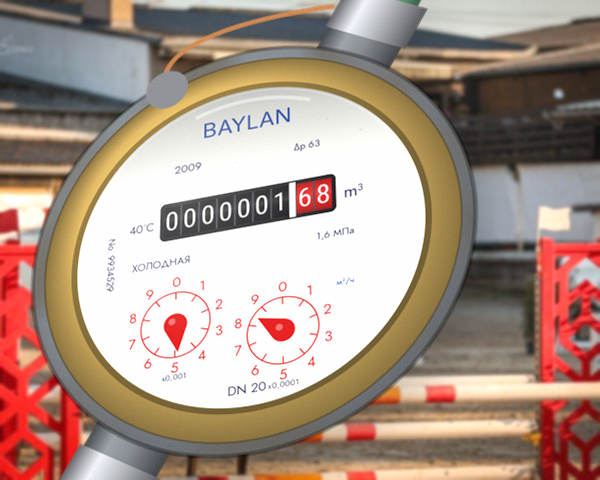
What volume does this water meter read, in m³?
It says 1.6848 m³
